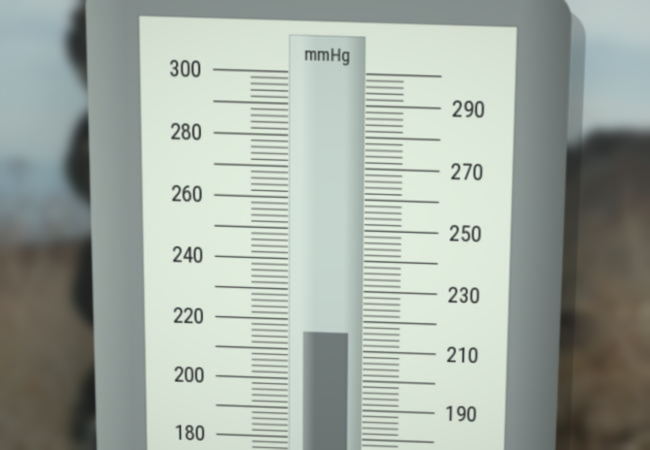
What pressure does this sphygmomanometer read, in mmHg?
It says 216 mmHg
